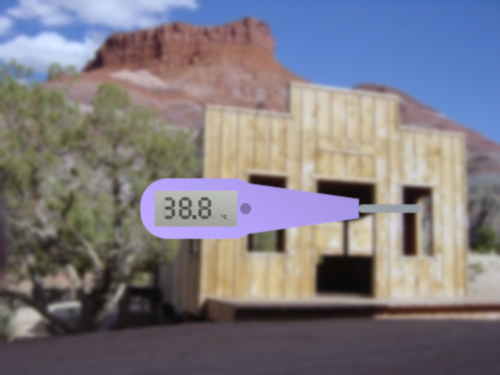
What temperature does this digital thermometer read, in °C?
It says 38.8 °C
